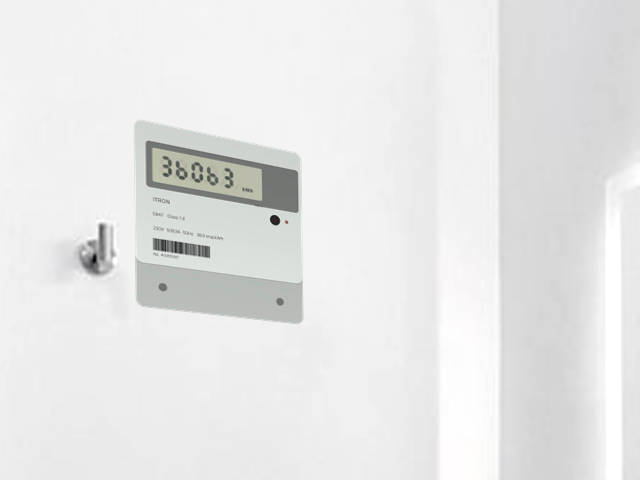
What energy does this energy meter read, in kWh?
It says 36063 kWh
